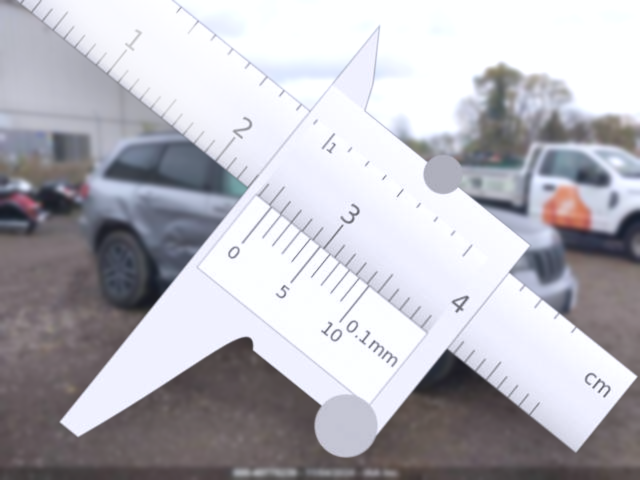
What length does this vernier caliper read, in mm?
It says 25.2 mm
